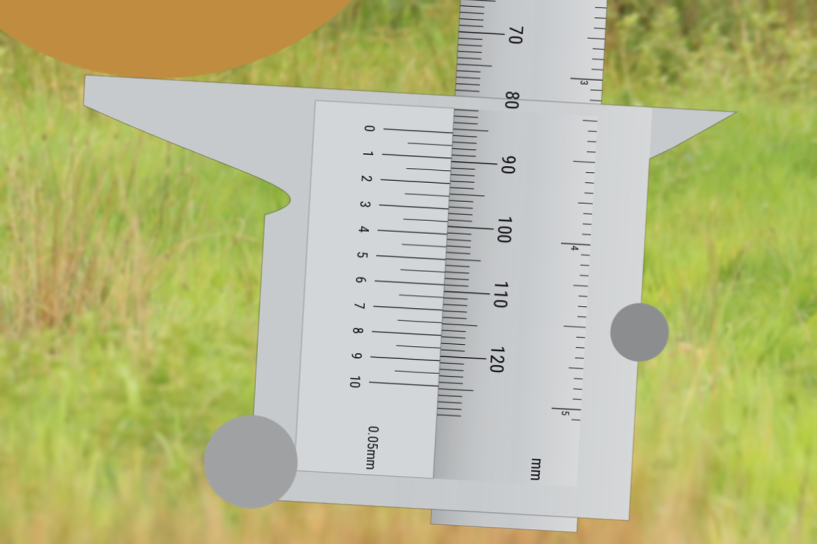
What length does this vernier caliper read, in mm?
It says 85.6 mm
